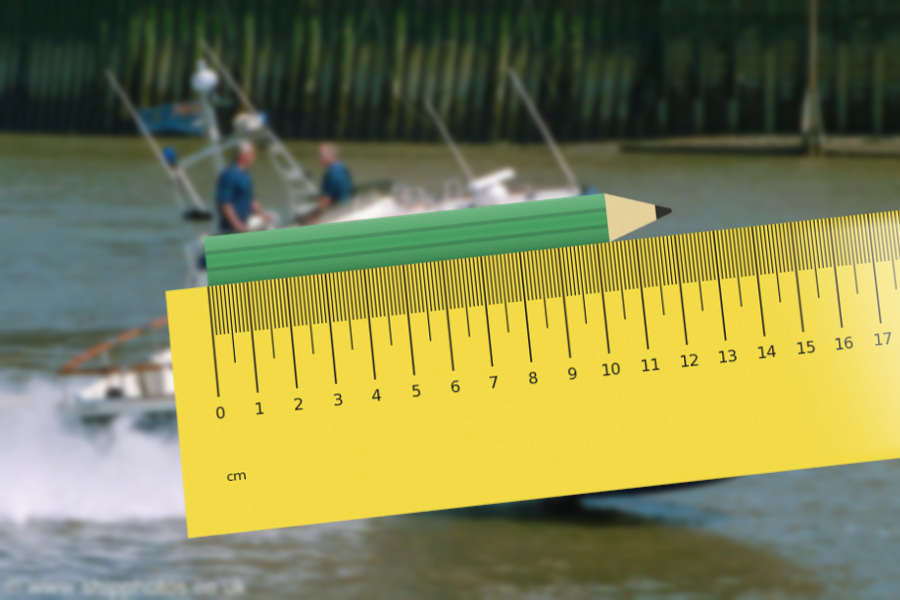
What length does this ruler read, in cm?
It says 12 cm
